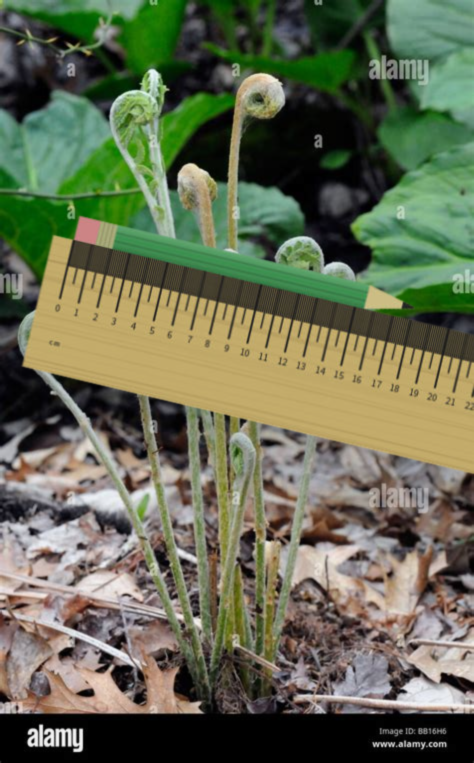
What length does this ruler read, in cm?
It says 18 cm
